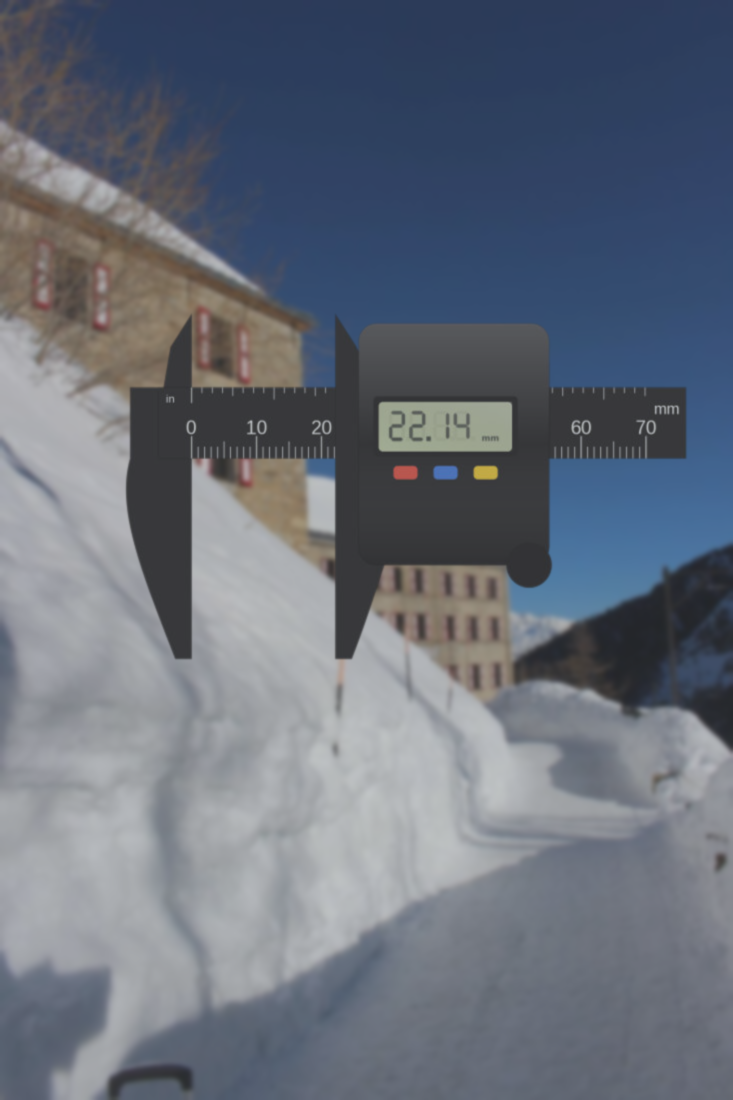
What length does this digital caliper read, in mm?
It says 22.14 mm
